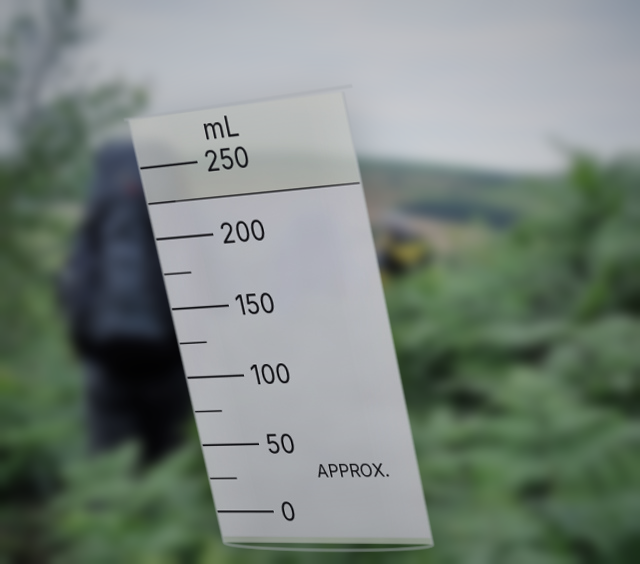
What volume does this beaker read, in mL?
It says 225 mL
